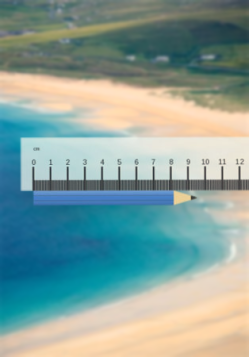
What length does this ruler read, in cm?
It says 9.5 cm
